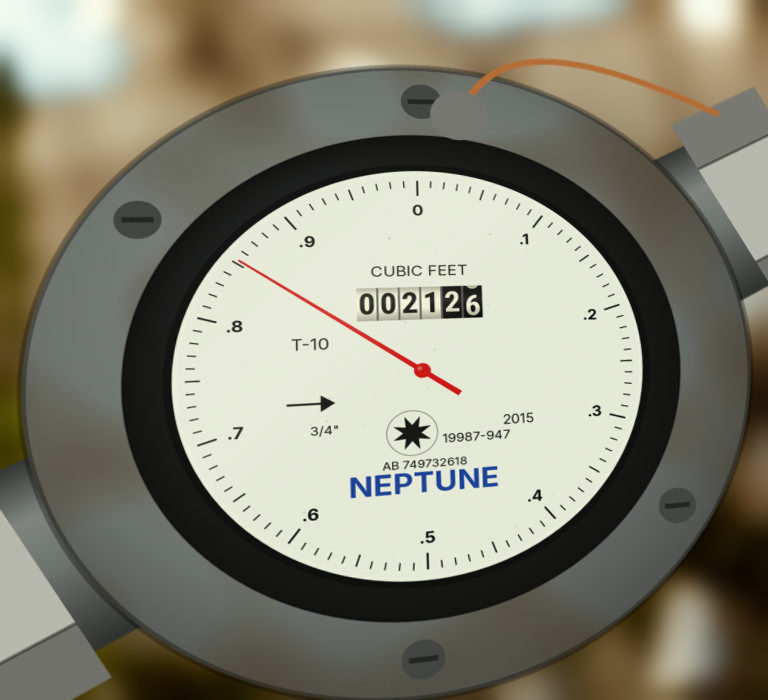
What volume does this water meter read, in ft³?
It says 2125.85 ft³
